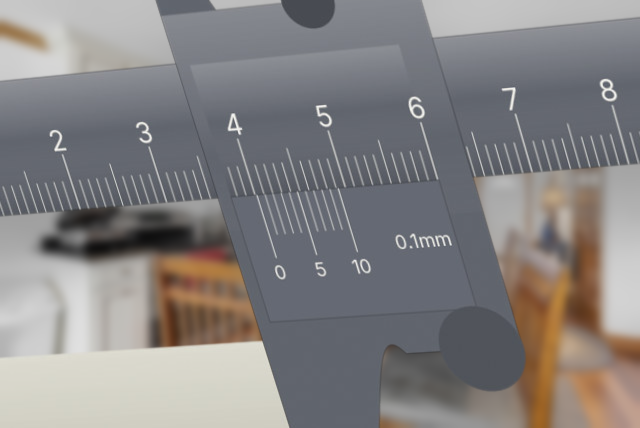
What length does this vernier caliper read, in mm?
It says 40.2 mm
